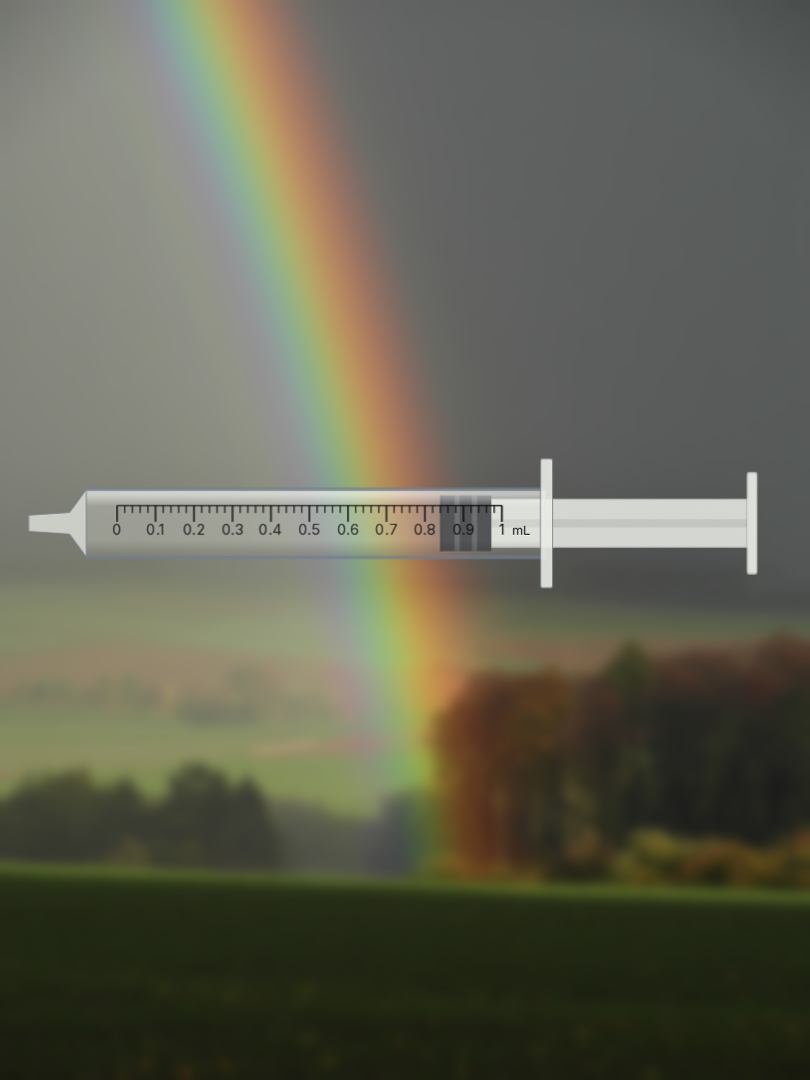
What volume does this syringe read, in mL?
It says 0.84 mL
